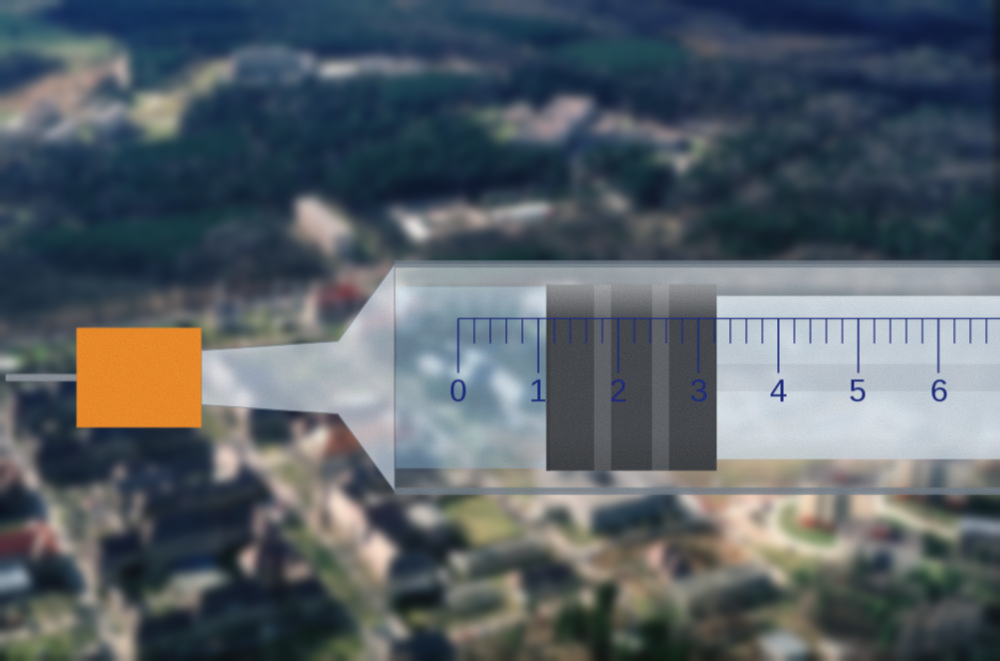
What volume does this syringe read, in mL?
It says 1.1 mL
